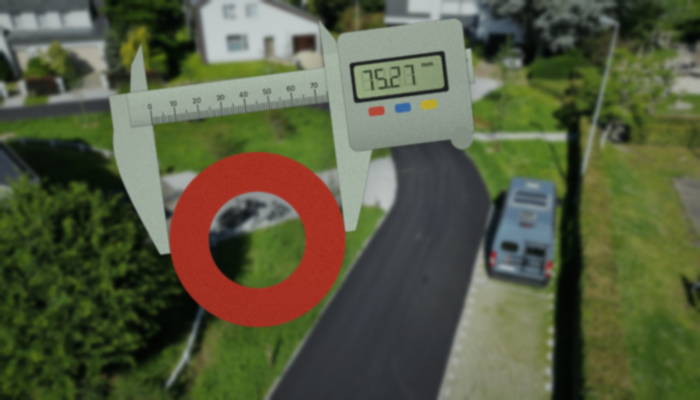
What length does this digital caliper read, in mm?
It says 75.27 mm
